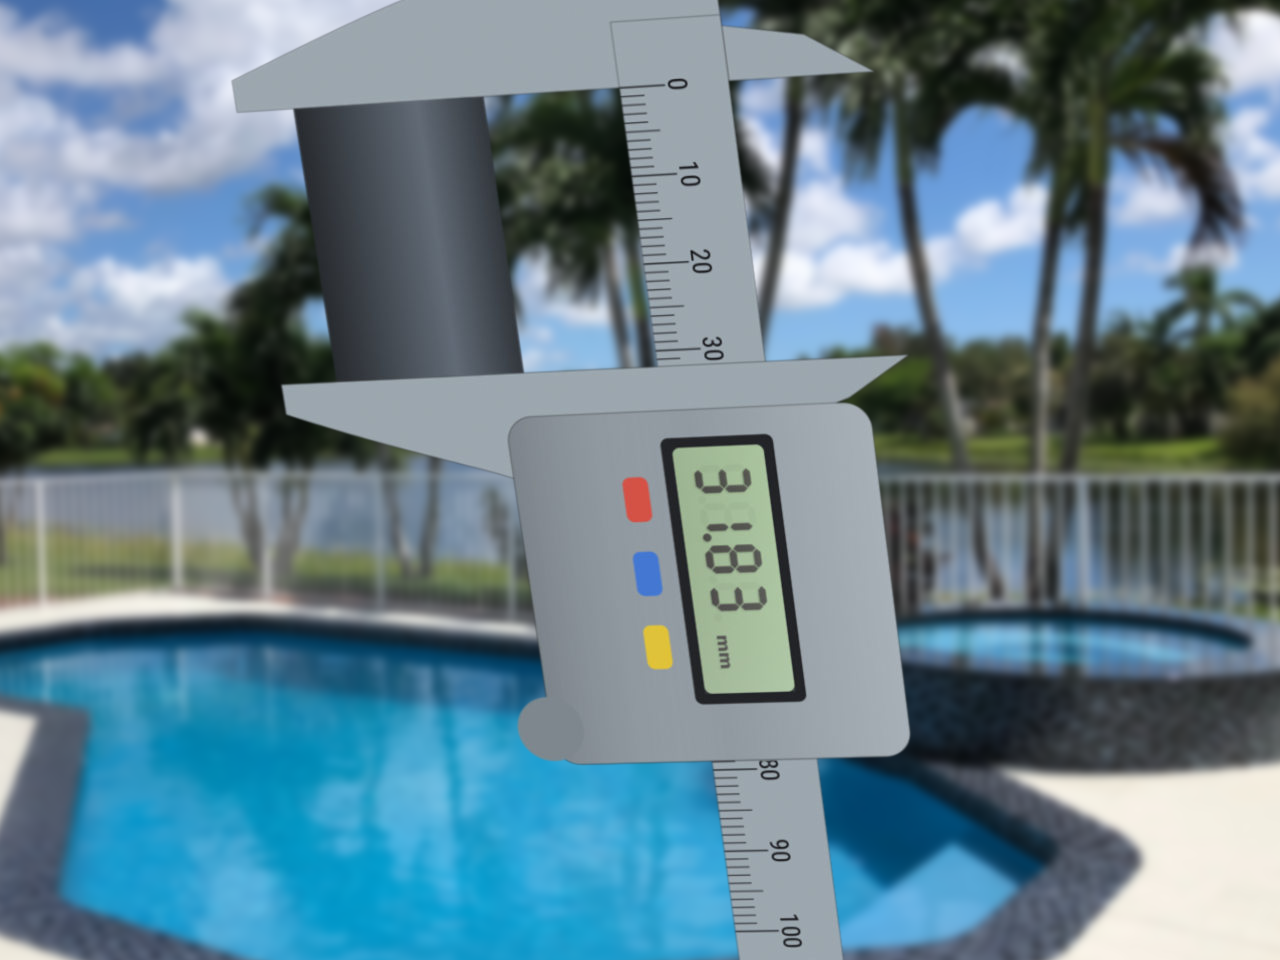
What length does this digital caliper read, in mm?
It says 31.83 mm
